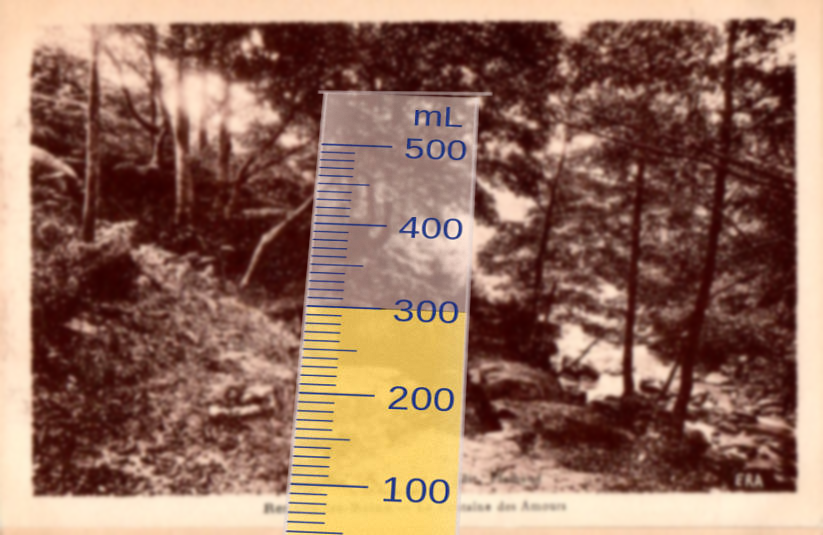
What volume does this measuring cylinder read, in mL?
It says 300 mL
